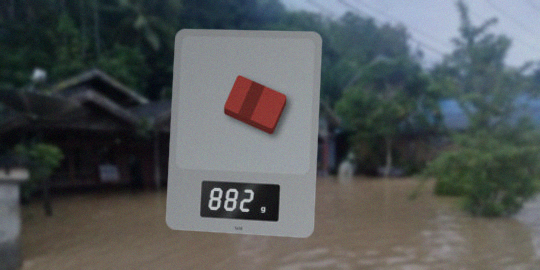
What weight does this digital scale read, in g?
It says 882 g
